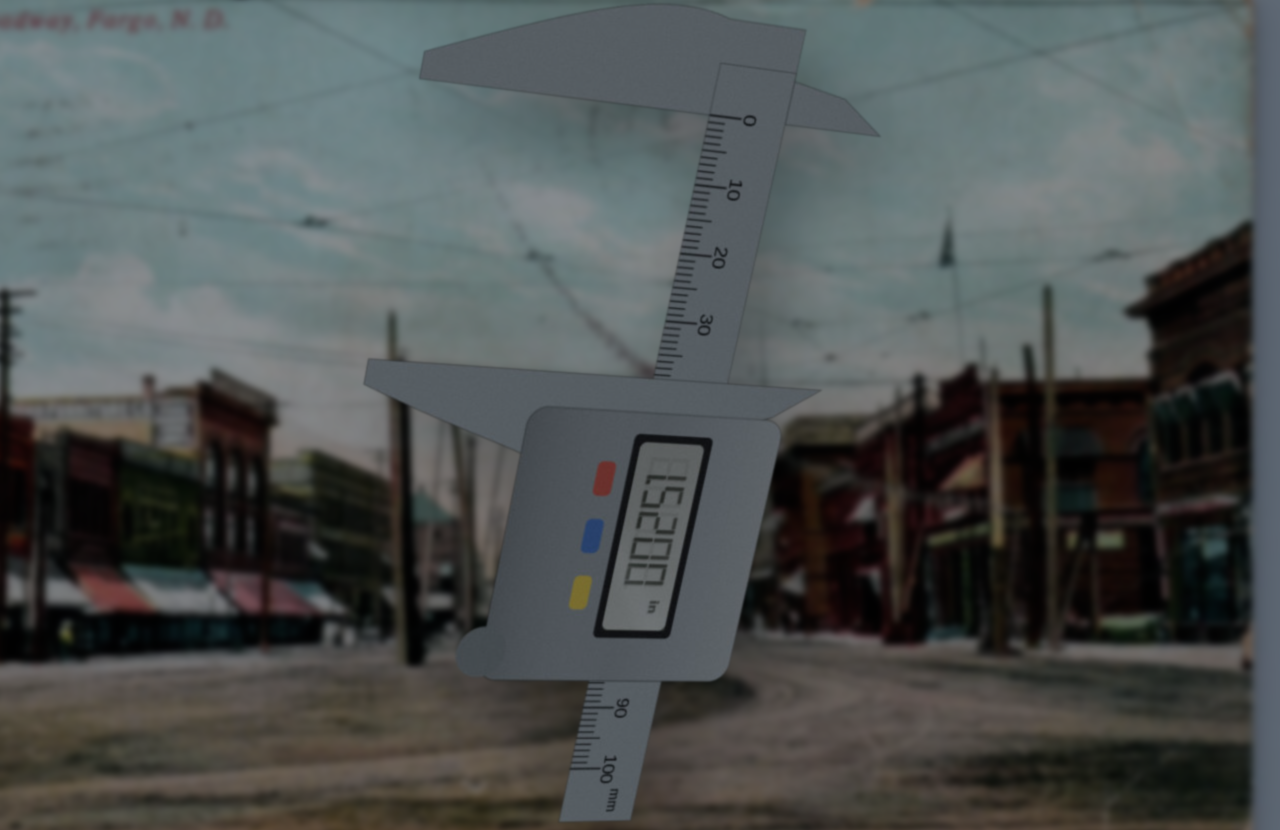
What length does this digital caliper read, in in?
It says 1.5200 in
